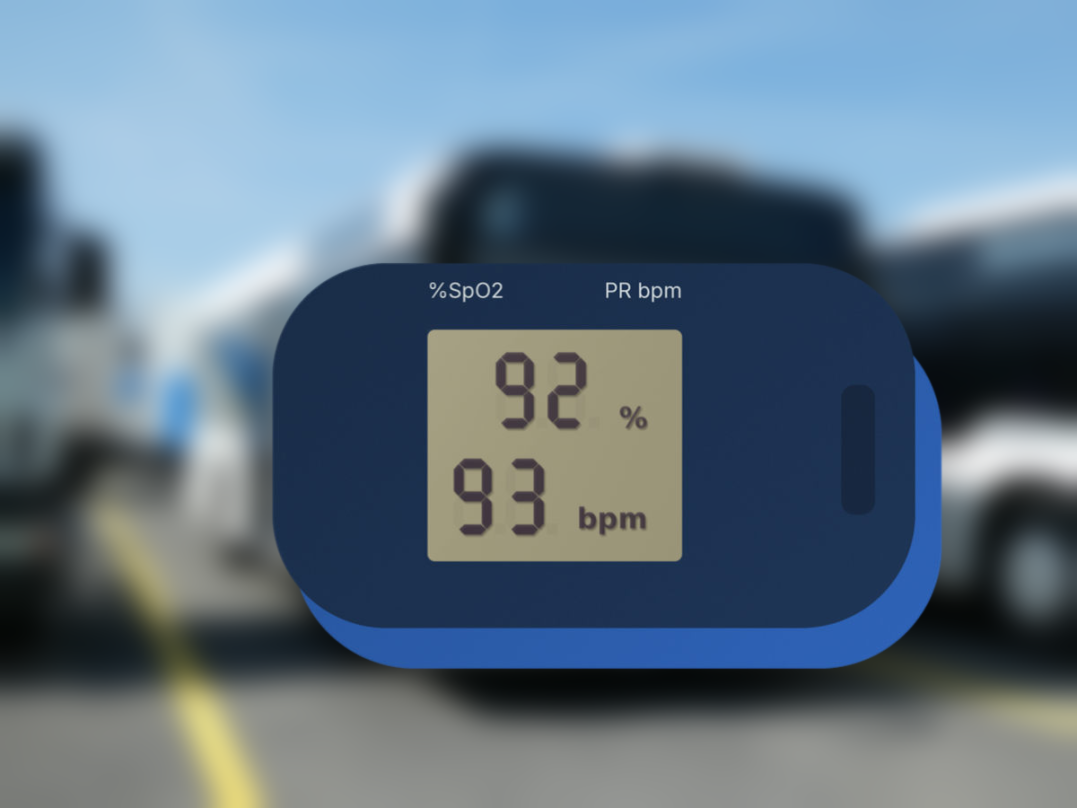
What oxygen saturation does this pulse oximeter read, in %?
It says 92 %
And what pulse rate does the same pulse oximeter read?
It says 93 bpm
